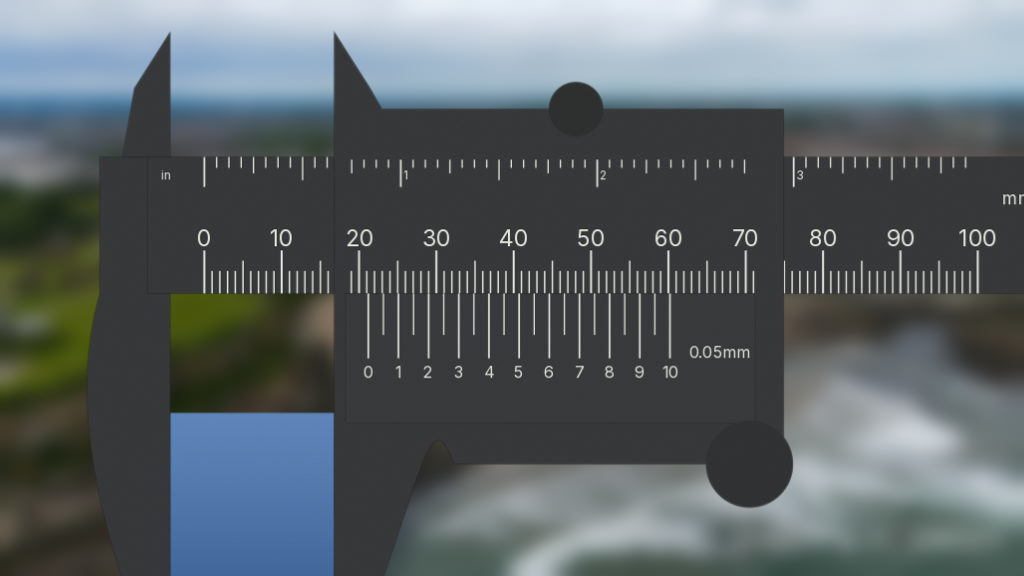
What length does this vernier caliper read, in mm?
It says 21.2 mm
